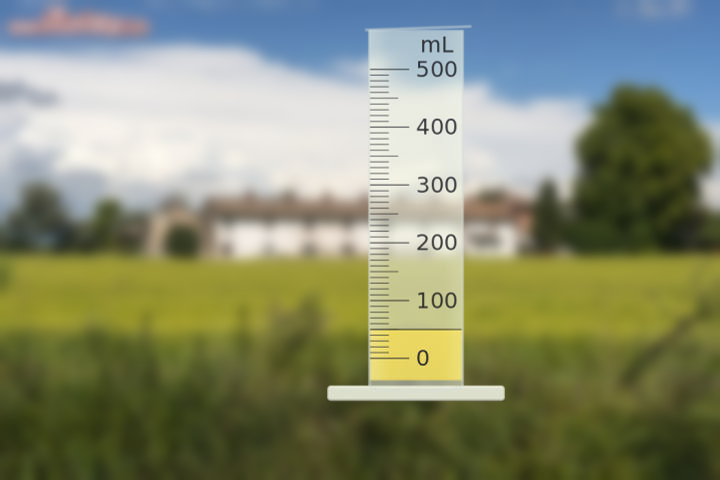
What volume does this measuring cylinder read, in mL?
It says 50 mL
